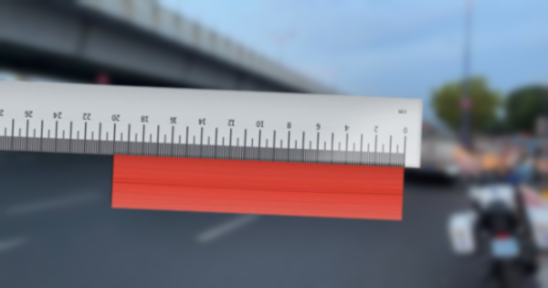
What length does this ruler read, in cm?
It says 20 cm
